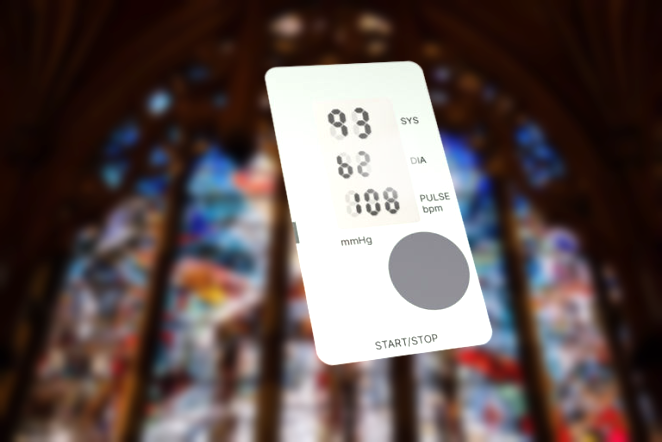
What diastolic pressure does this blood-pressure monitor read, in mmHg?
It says 62 mmHg
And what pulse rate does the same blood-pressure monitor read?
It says 108 bpm
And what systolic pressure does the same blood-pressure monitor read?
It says 93 mmHg
